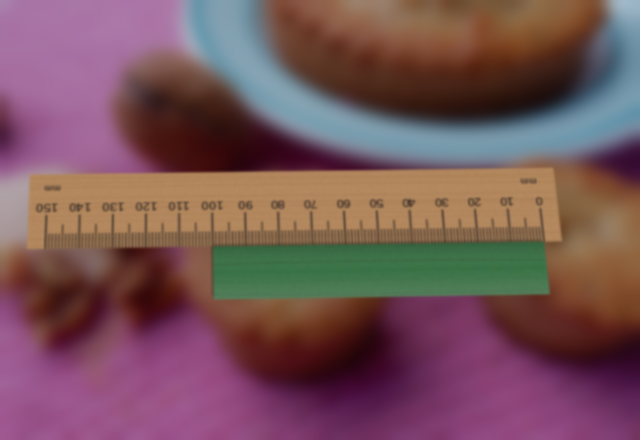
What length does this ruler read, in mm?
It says 100 mm
